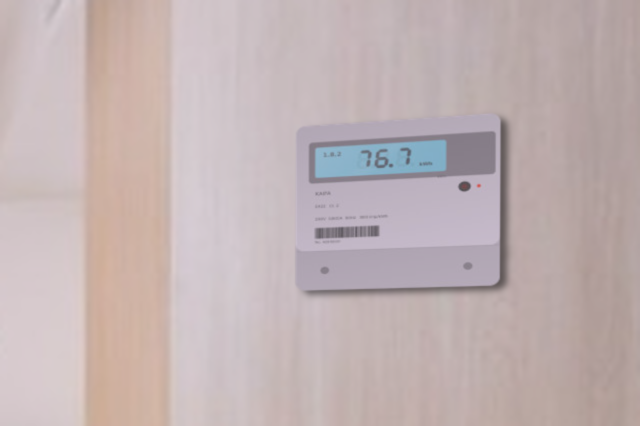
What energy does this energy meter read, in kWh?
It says 76.7 kWh
